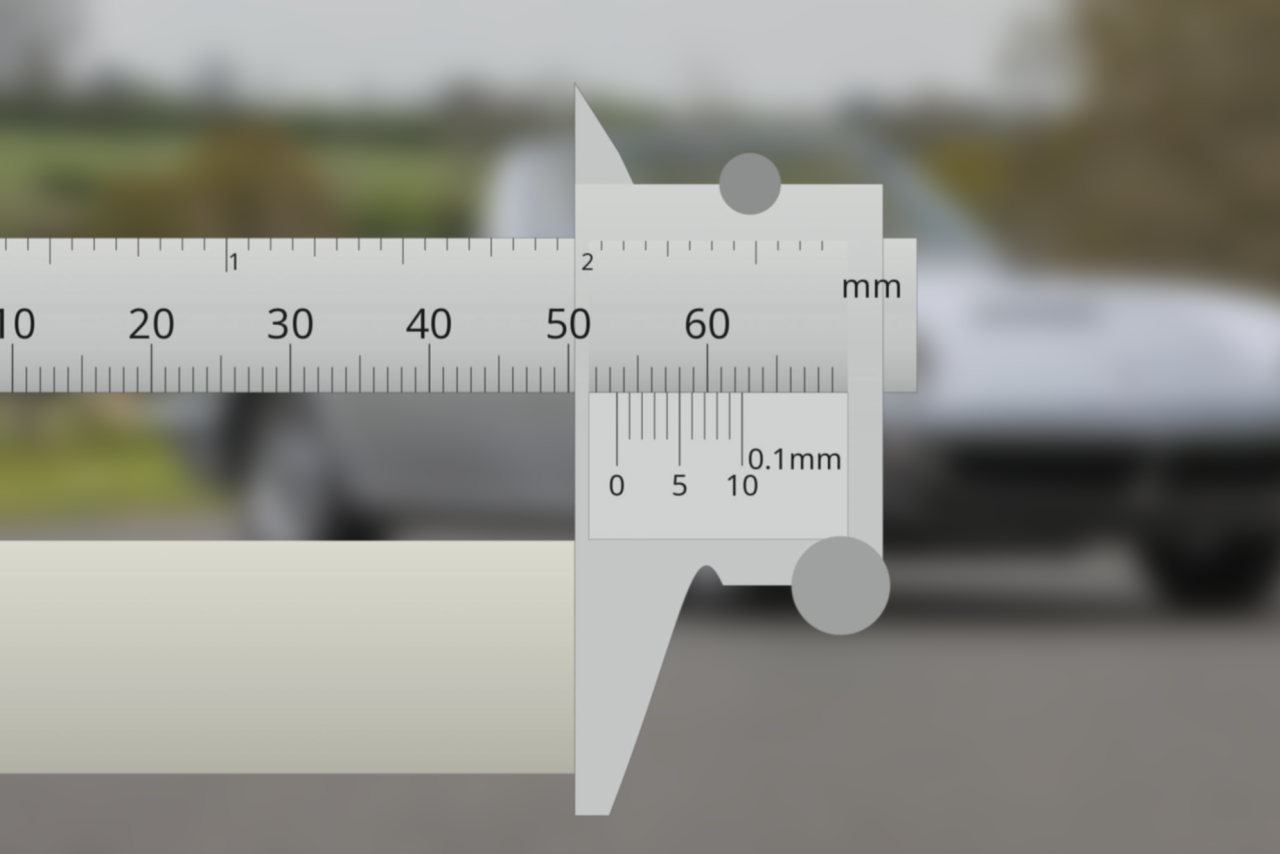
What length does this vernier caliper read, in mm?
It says 53.5 mm
